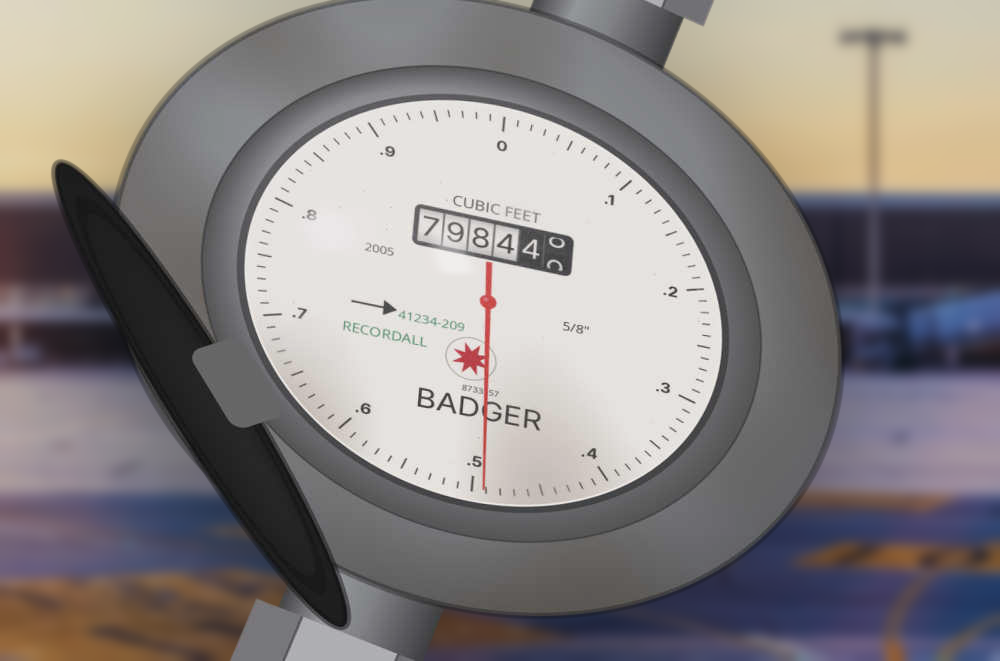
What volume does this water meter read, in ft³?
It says 798448.49 ft³
